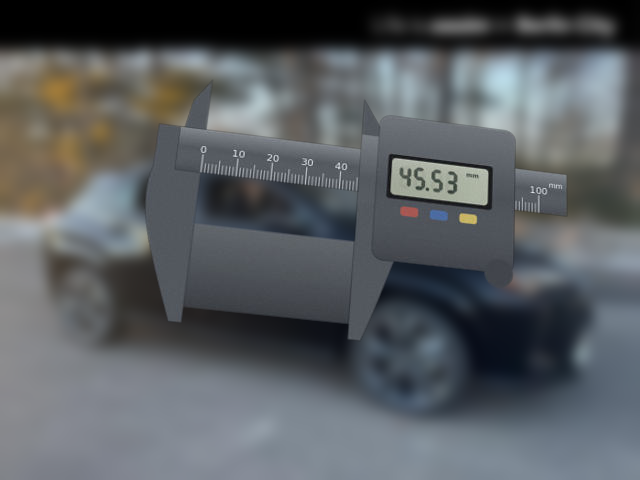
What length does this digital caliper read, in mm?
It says 45.53 mm
